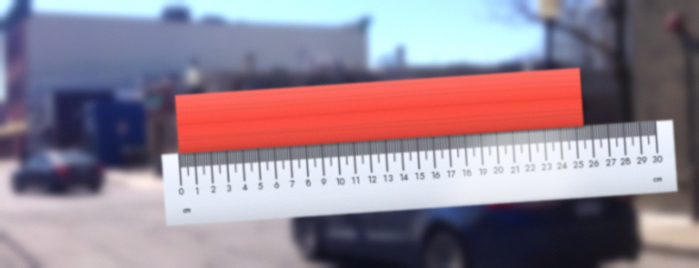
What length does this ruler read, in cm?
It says 25.5 cm
